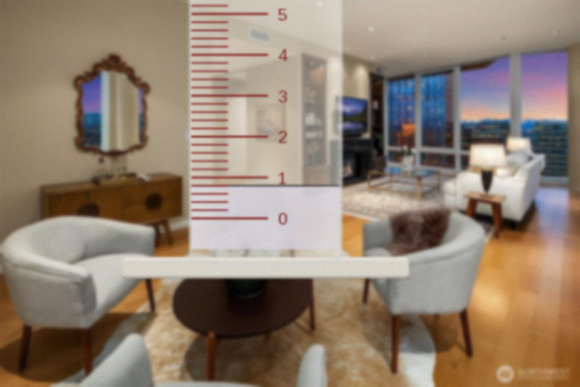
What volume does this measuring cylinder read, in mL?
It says 0.8 mL
